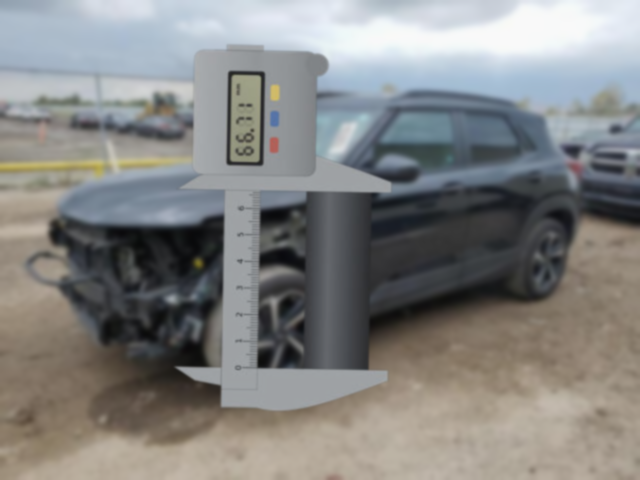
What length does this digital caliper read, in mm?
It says 66.71 mm
